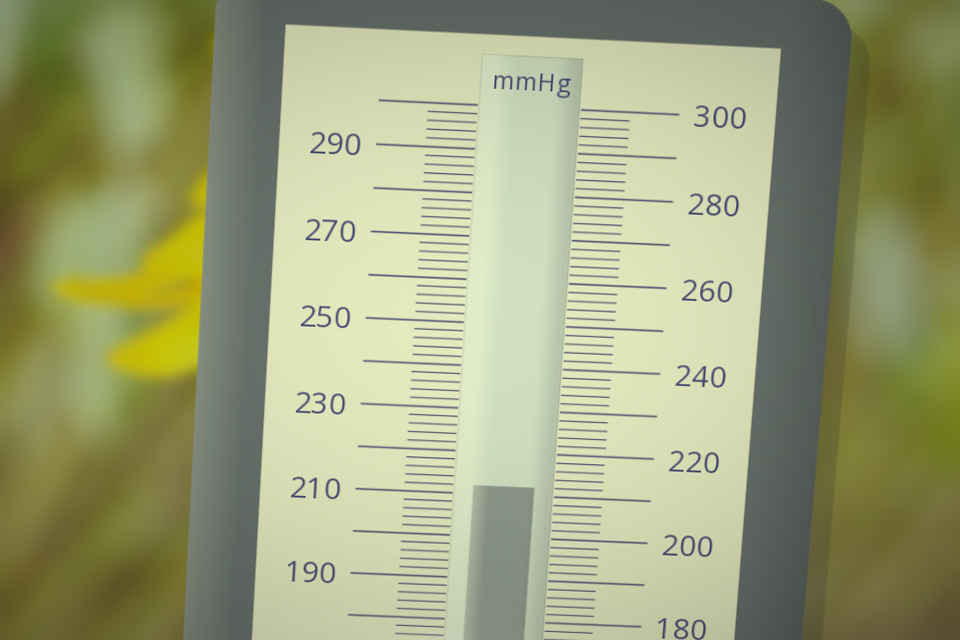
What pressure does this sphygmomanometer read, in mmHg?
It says 212 mmHg
